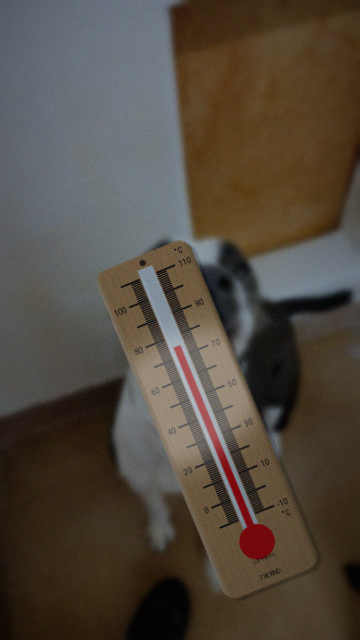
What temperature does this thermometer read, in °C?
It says 75 °C
